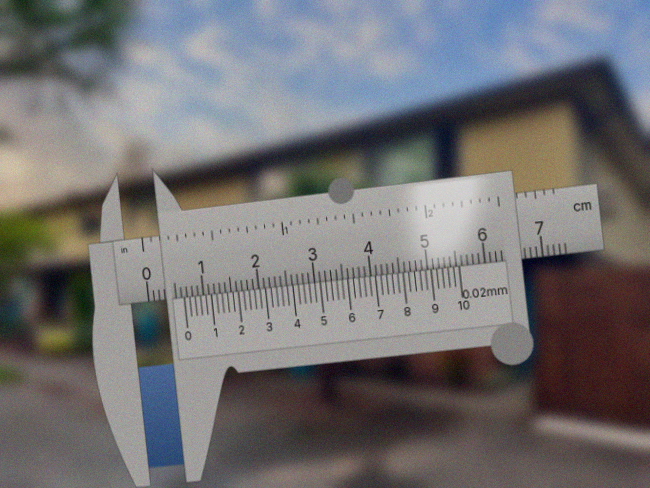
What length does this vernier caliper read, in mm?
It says 6.5 mm
